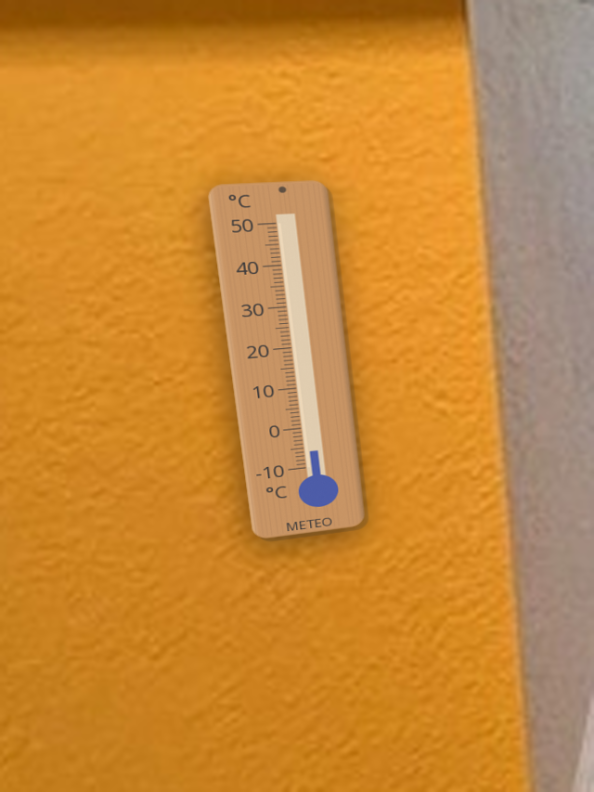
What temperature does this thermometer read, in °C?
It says -6 °C
